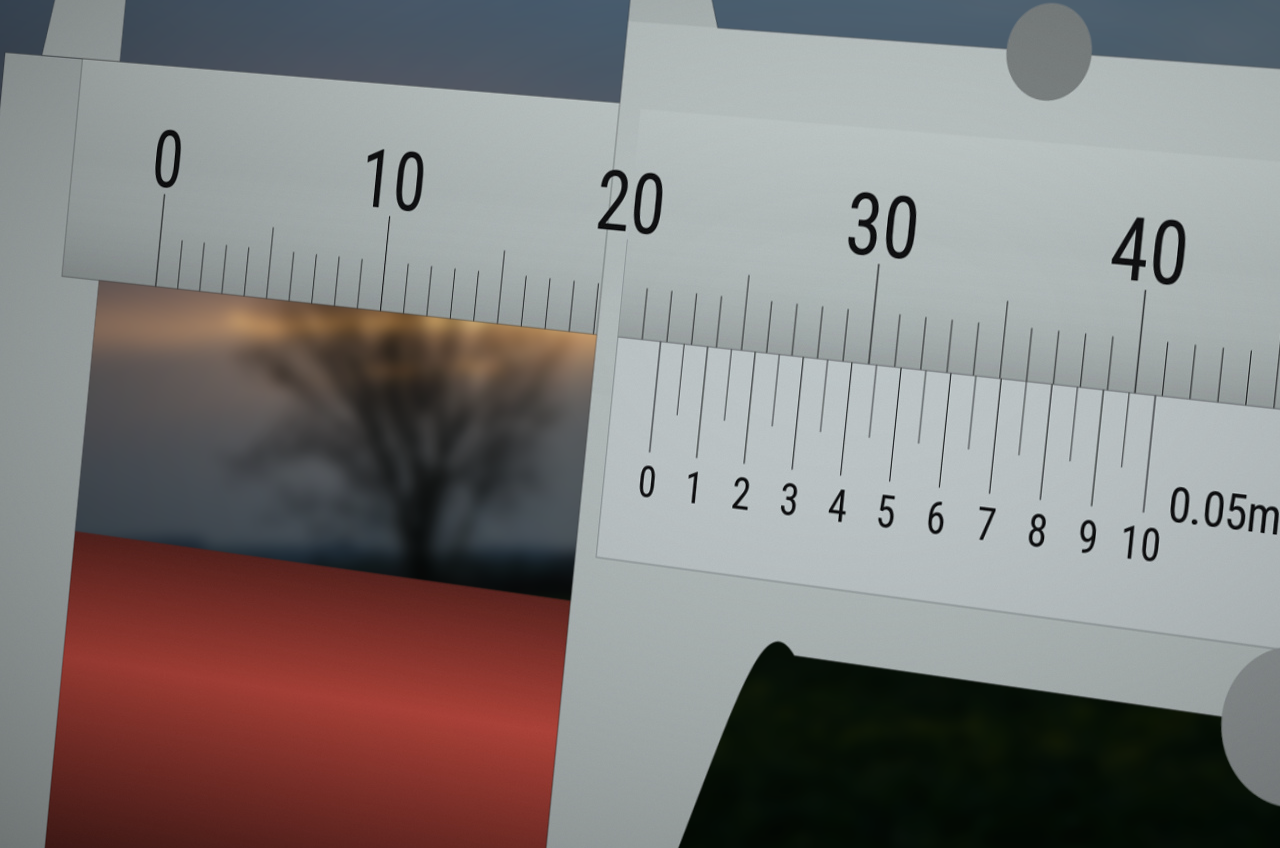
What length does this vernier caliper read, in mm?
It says 21.75 mm
